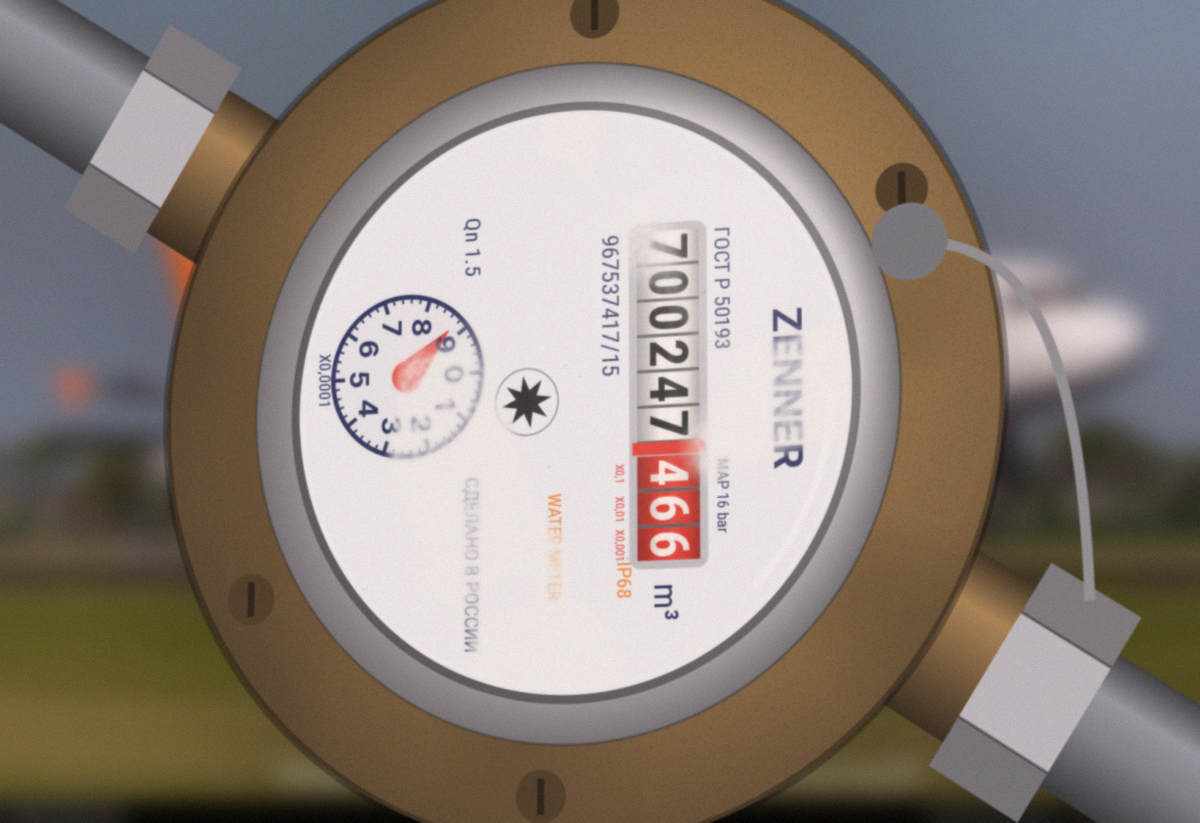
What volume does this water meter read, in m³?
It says 700247.4668 m³
